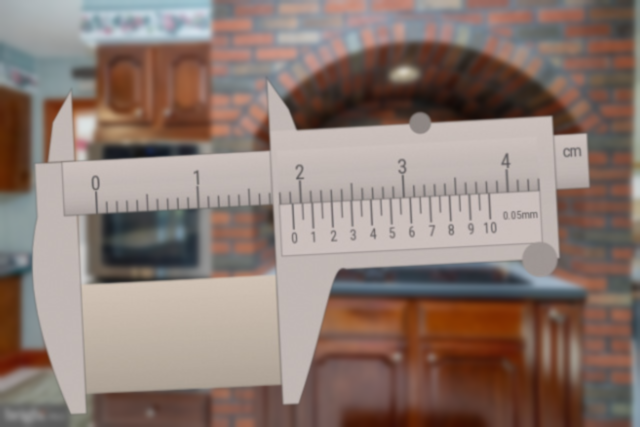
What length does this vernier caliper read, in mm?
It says 19.2 mm
